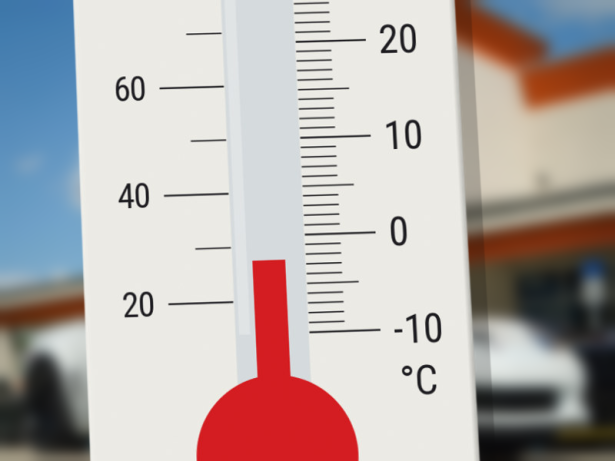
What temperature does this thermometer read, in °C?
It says -2.5 °C
